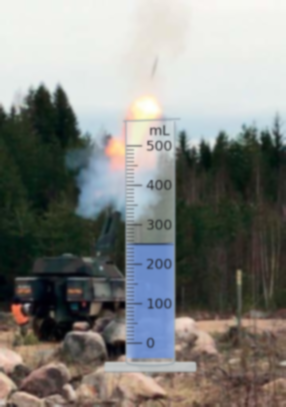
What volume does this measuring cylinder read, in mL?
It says 250 mL
